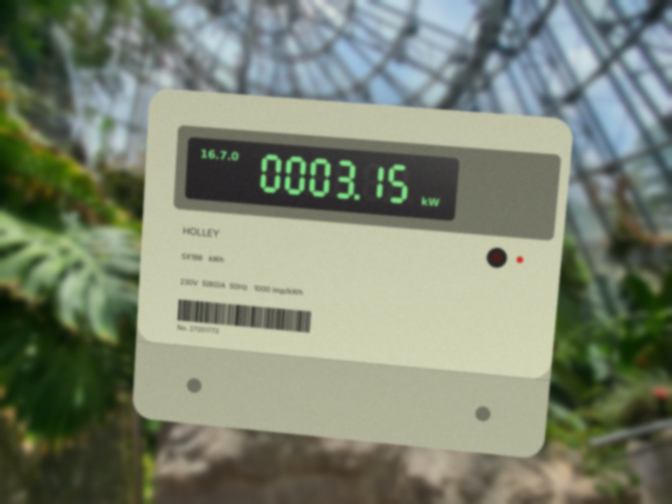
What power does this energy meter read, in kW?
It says 3.15 kW
